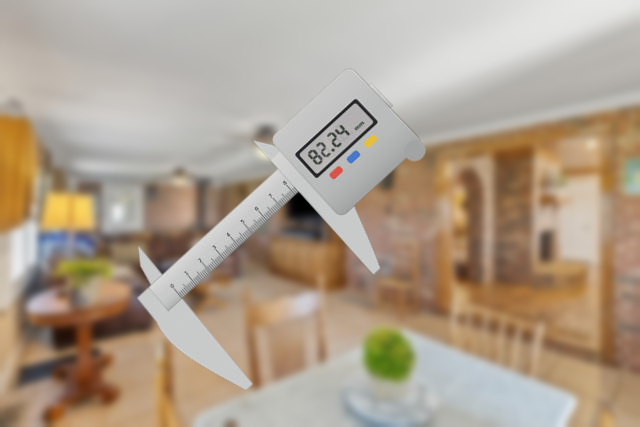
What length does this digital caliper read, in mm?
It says 82.24 mm
